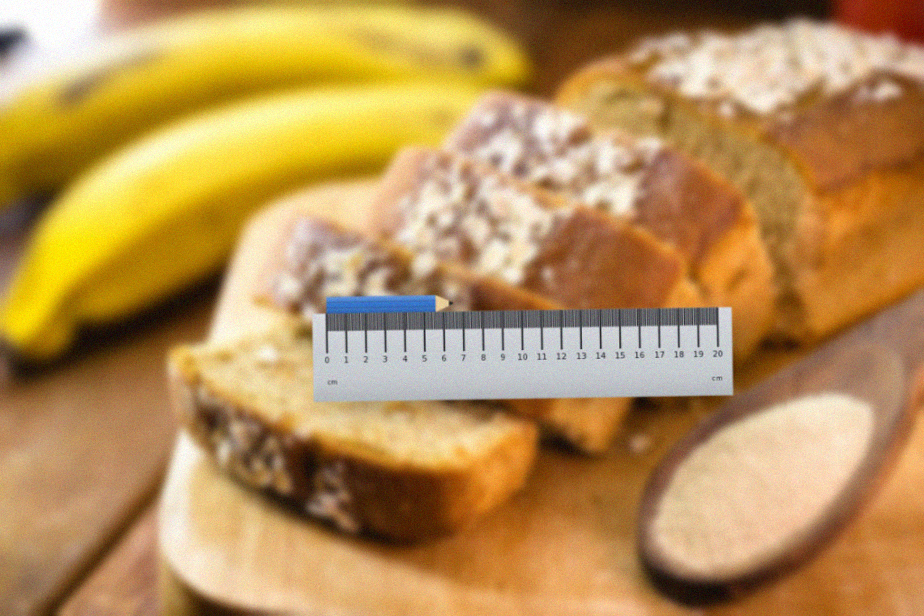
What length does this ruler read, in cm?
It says 6.5 cm
